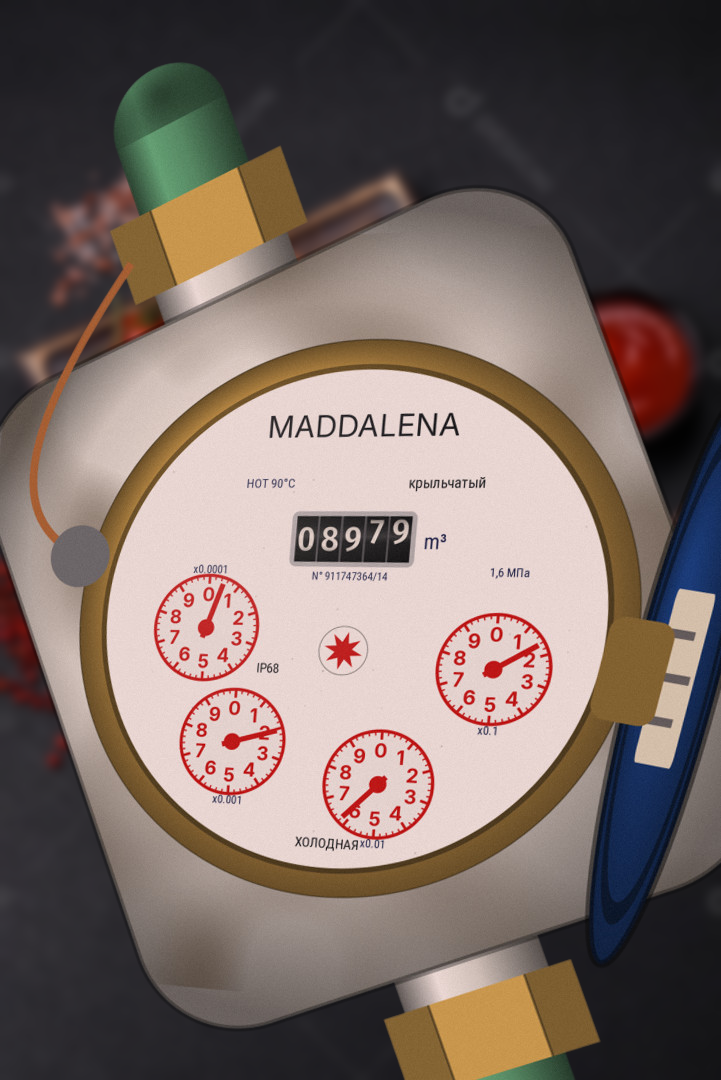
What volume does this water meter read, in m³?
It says 8979.1620 m³
